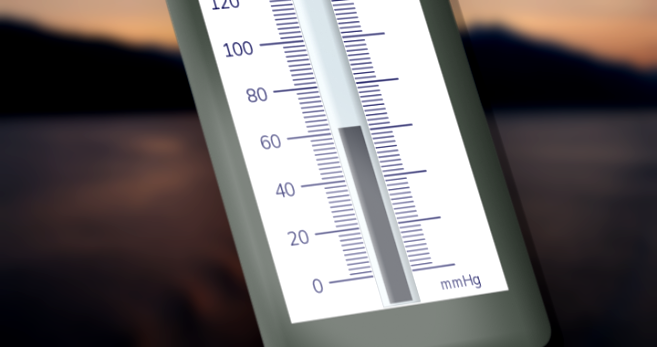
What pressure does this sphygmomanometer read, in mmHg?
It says 62 mmHg
